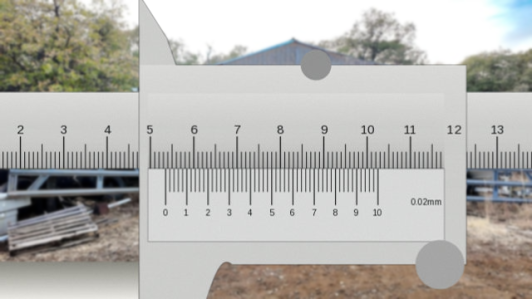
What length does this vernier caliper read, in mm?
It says 53.5 mm
